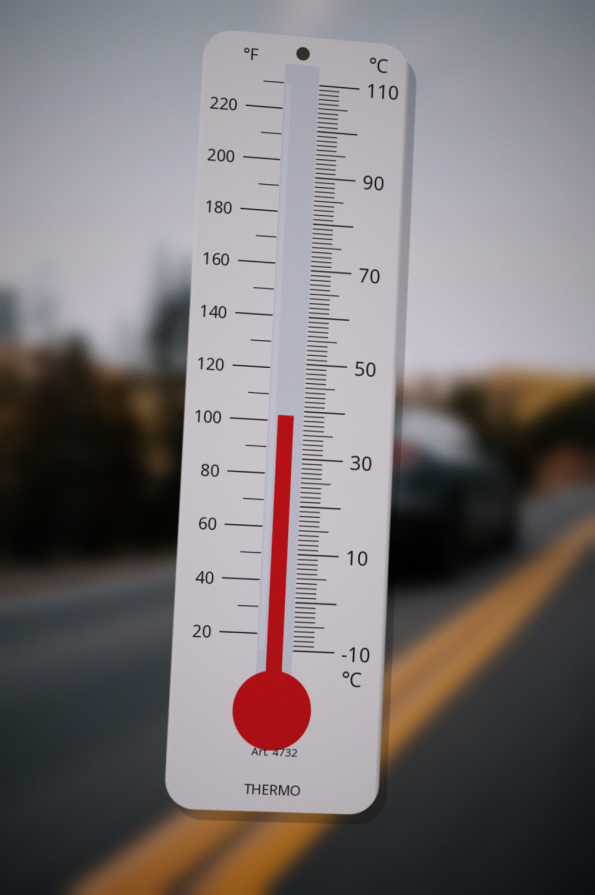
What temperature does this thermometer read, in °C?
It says 39 °C
